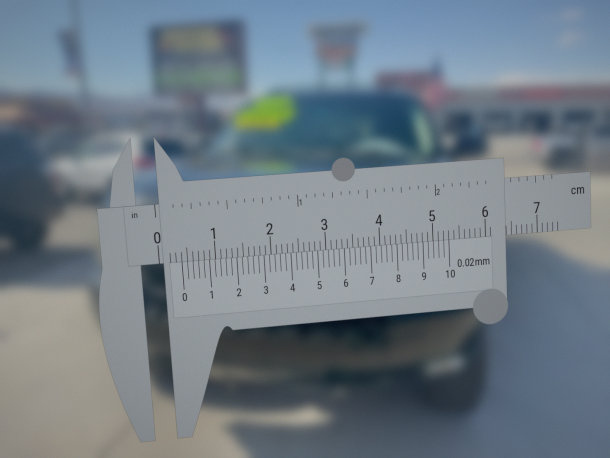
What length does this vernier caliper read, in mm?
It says 4.0 mm
